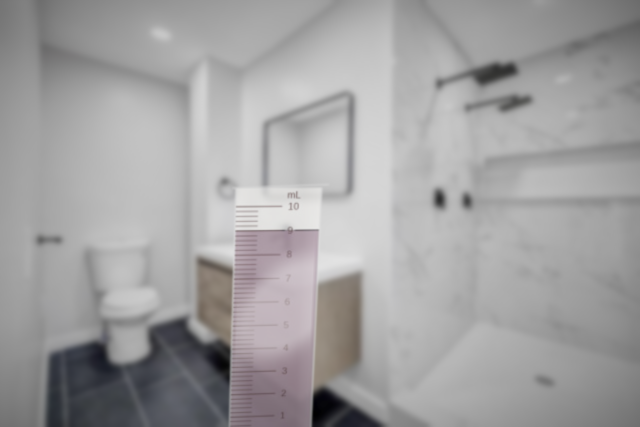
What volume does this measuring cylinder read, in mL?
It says 9 mL
